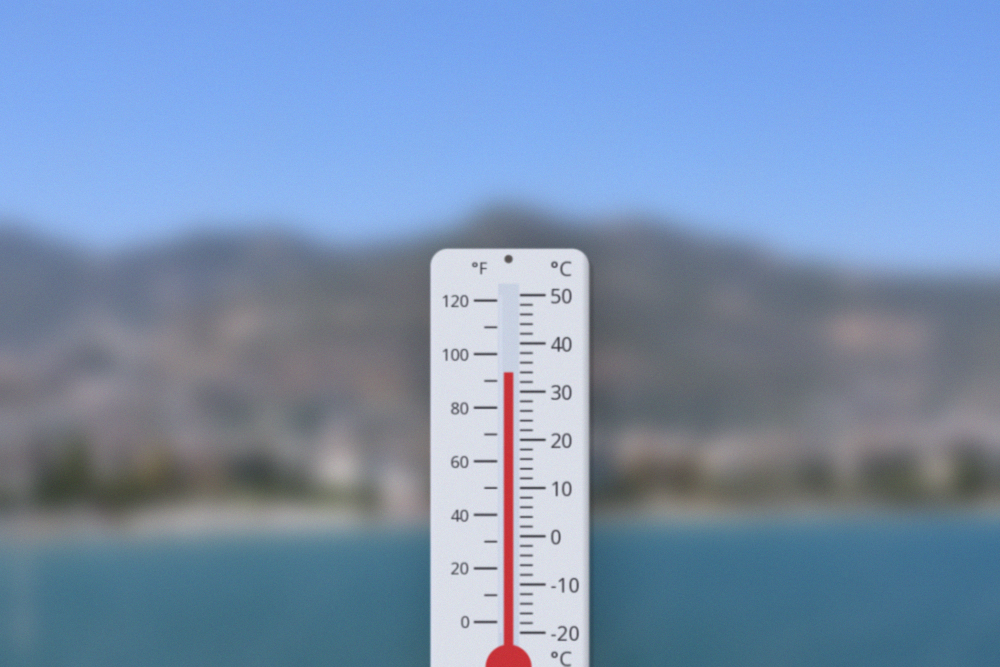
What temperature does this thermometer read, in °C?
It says 34 °C
